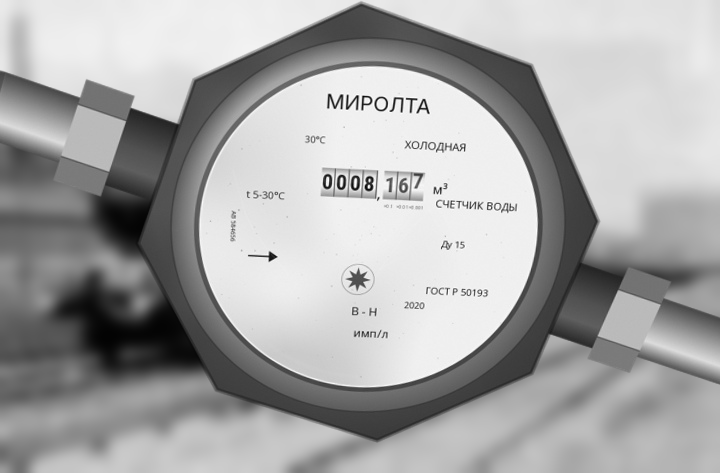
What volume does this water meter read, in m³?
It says 8.167 m³
